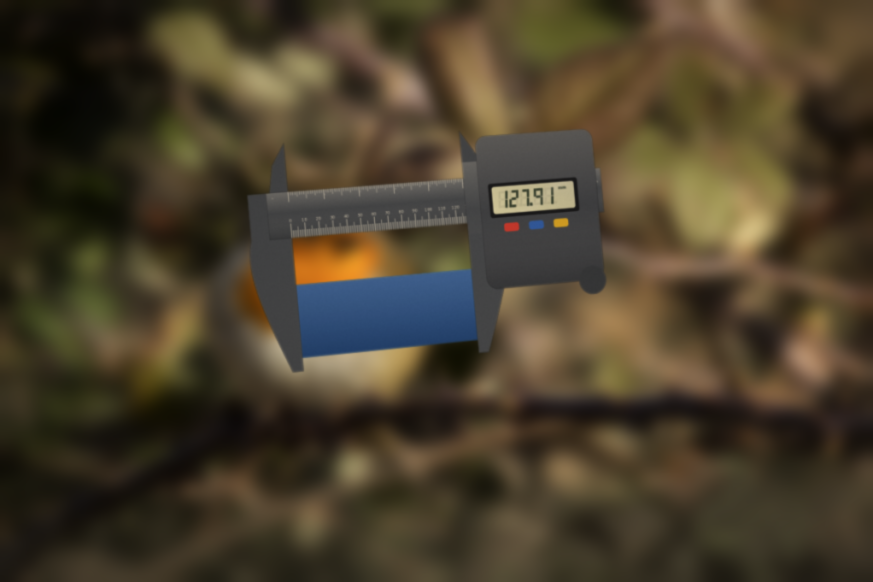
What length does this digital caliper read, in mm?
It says 127.91 mm
